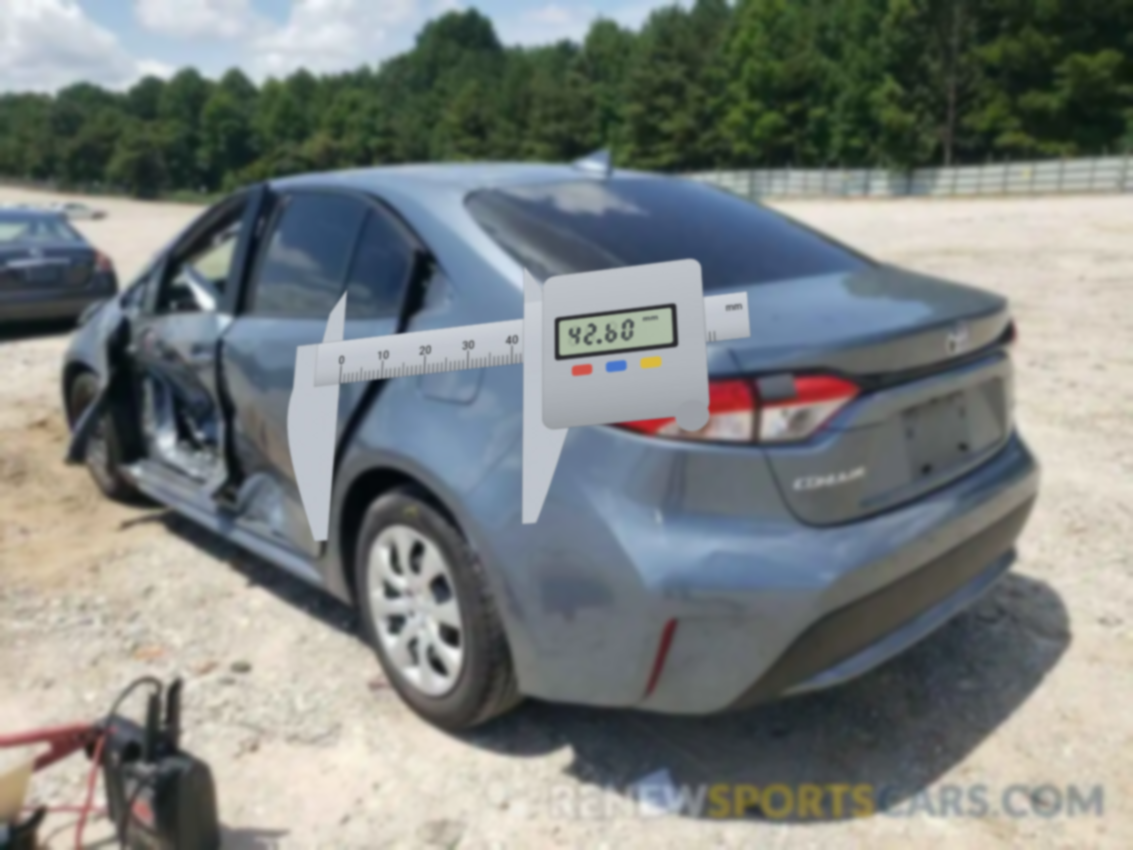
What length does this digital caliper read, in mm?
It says 42.60 mm
